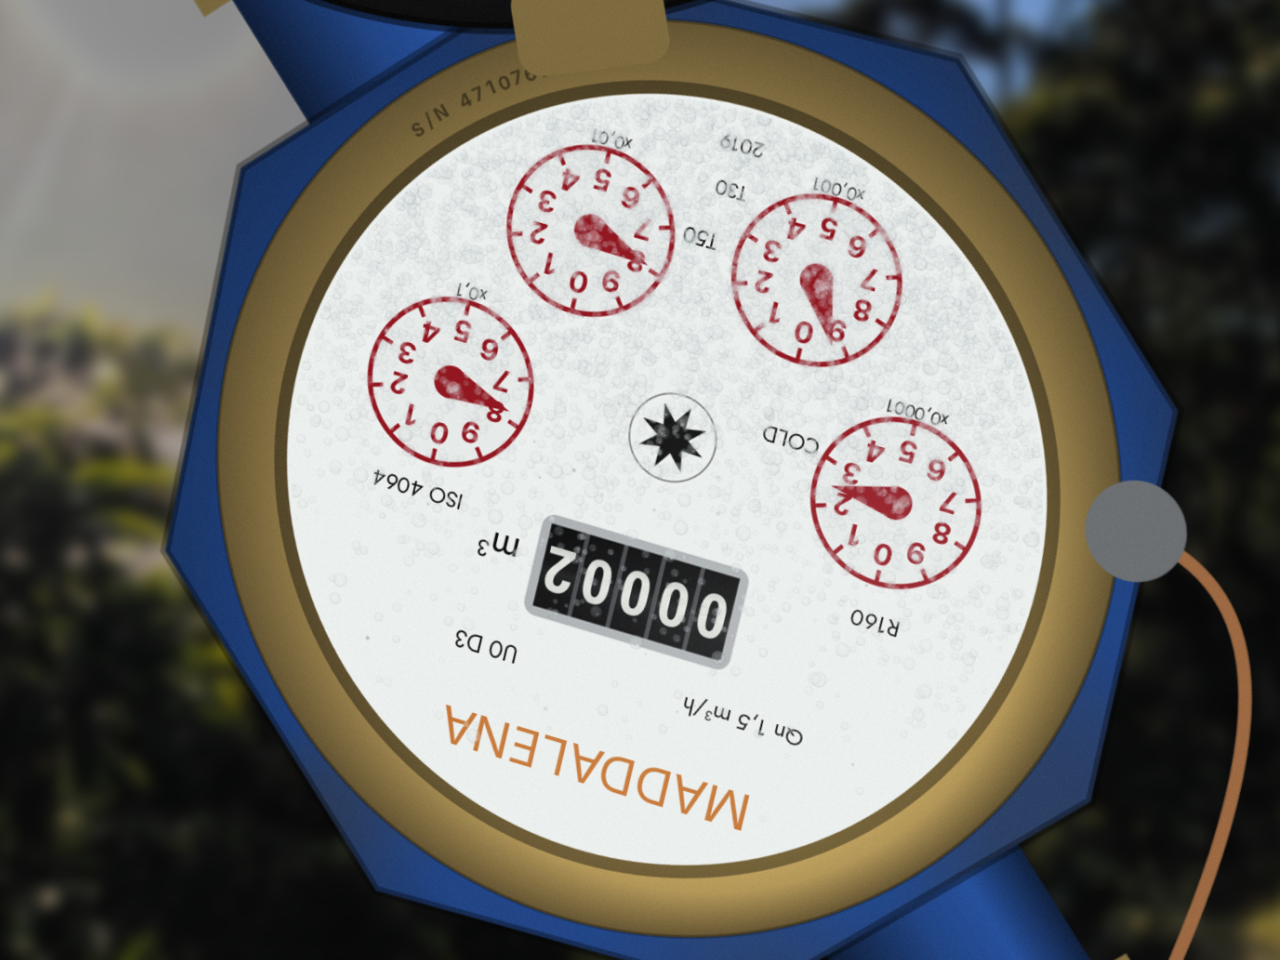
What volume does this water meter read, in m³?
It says 2.7792 m³
